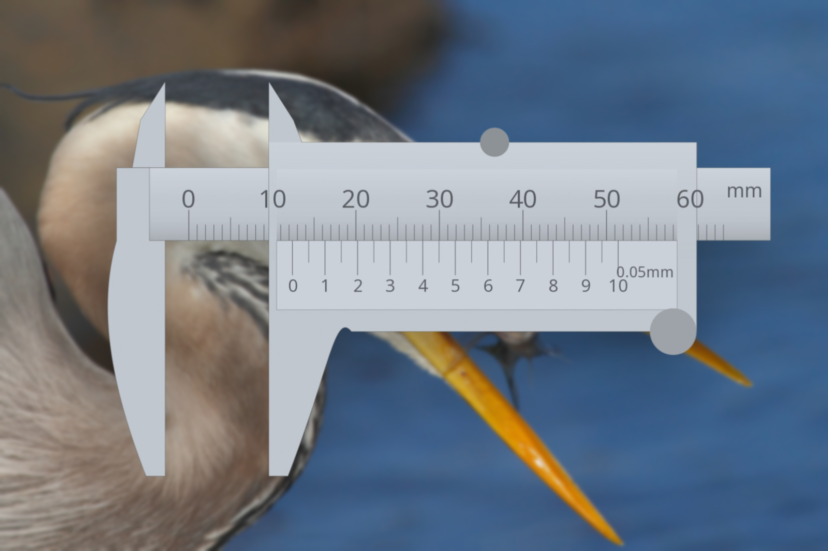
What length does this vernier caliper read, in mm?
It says 12.4 mm
